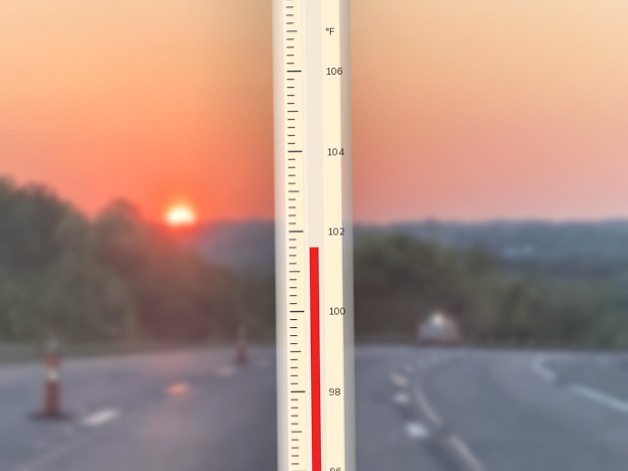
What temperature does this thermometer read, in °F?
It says 101.6 °F
